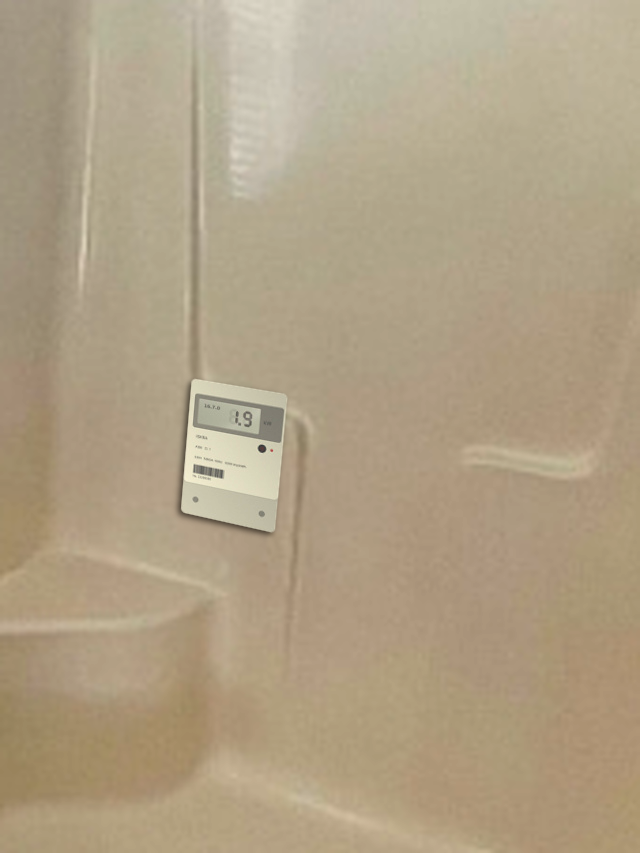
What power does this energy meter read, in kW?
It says 1.9 kW
